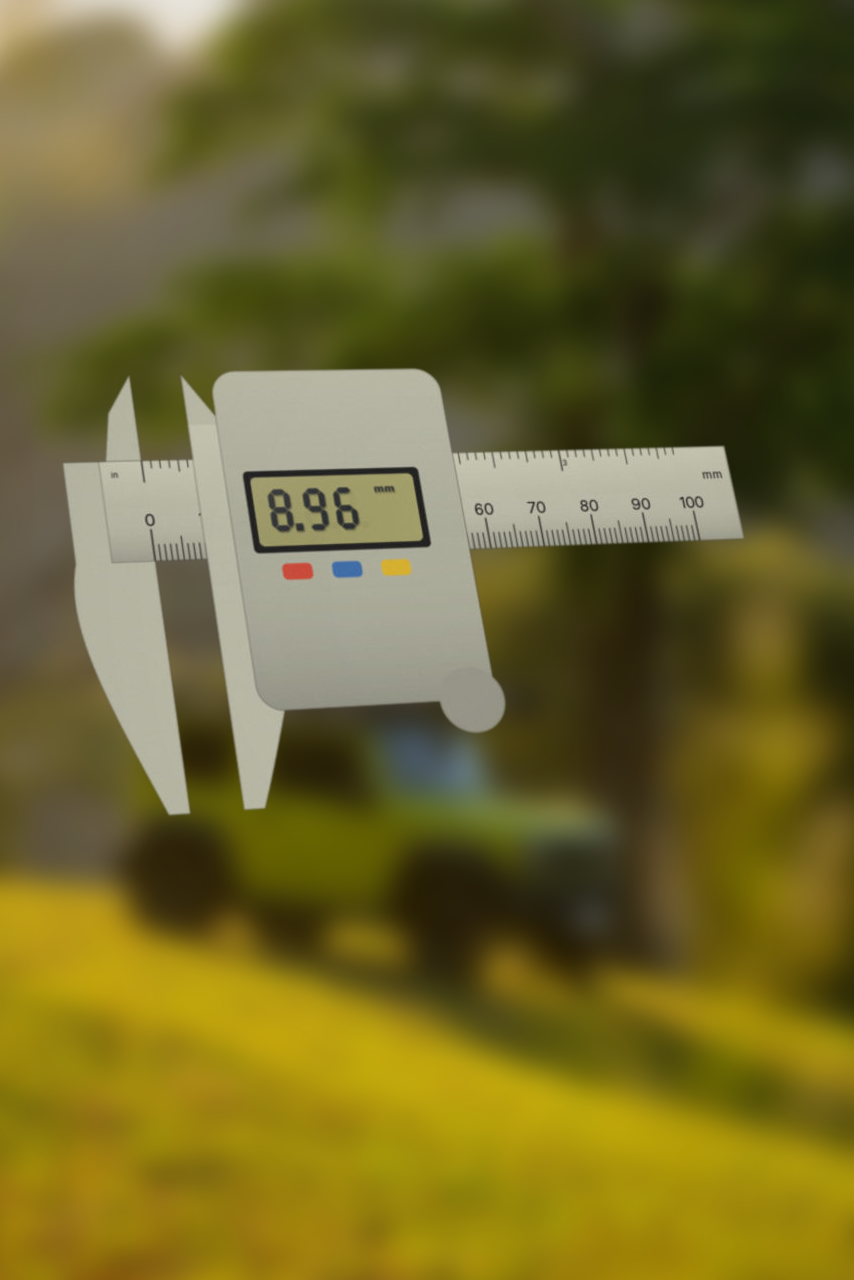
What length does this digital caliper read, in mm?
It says 8.96 mm
